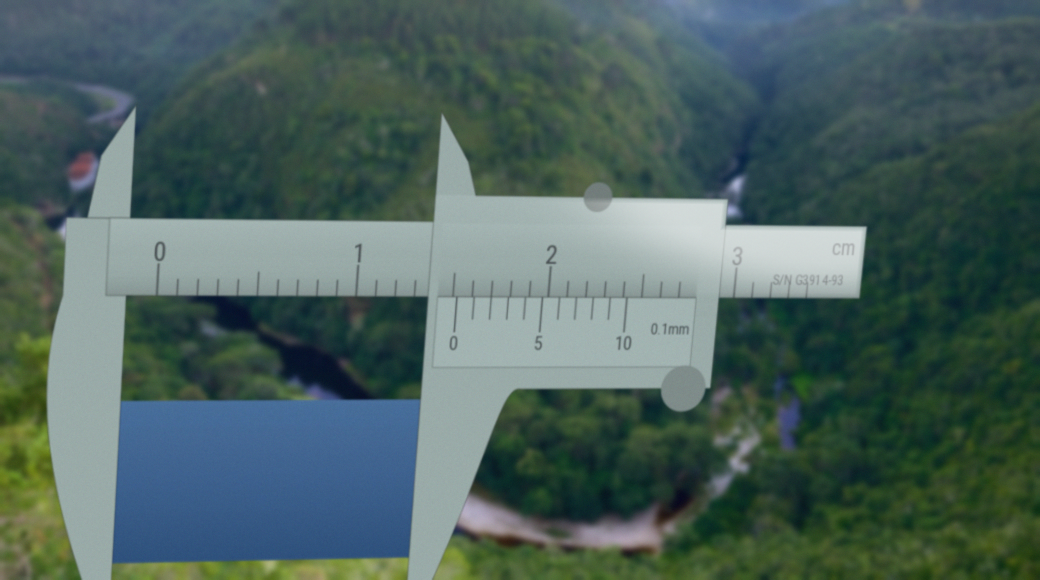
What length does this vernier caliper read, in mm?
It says 15.2 mm
